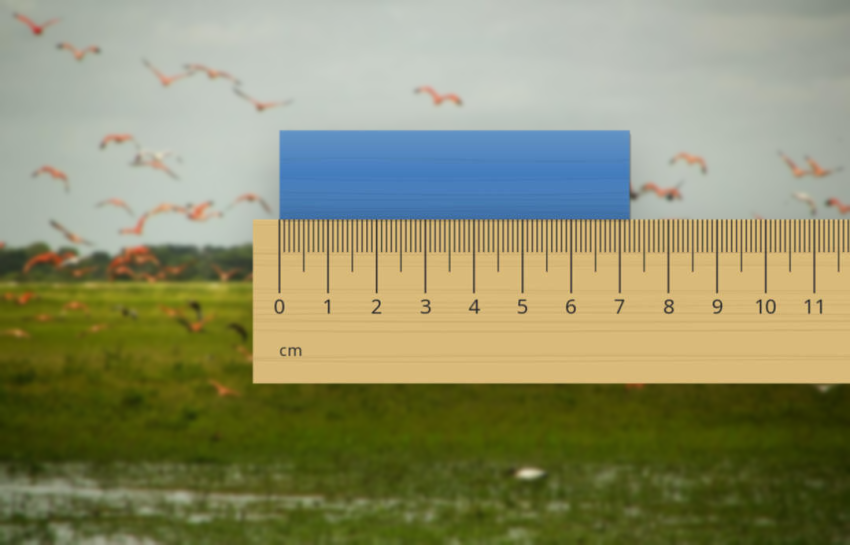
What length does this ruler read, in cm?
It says 7.2 cm
